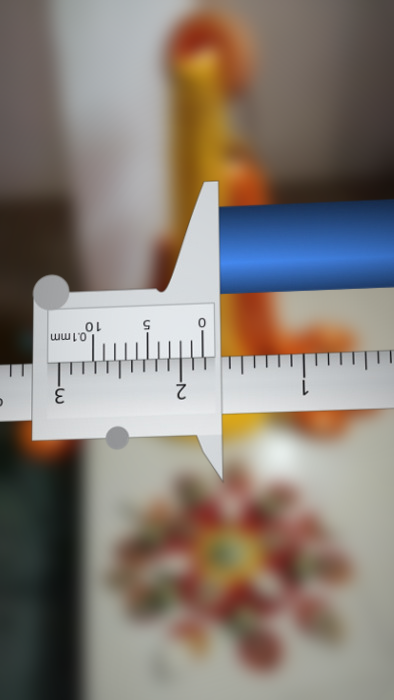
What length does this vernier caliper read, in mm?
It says 18.2 mm
